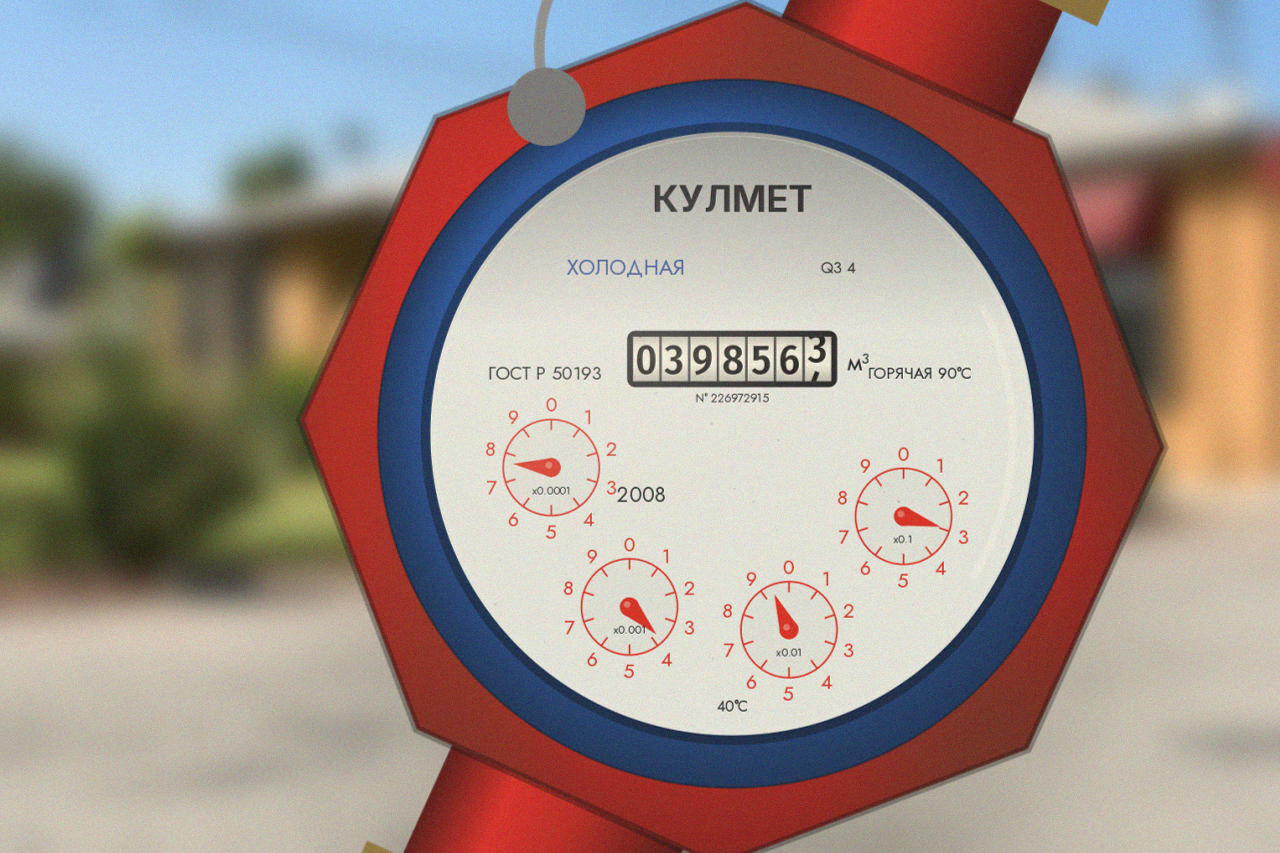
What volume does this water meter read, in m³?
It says 398563.2937 m³
